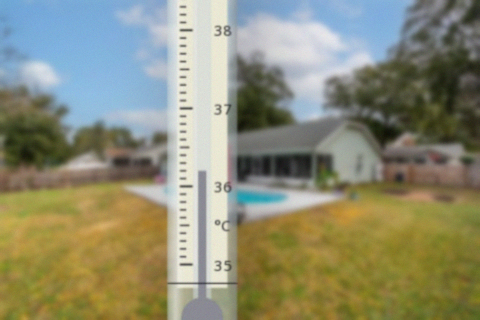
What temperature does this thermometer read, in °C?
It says 36.2 °C
